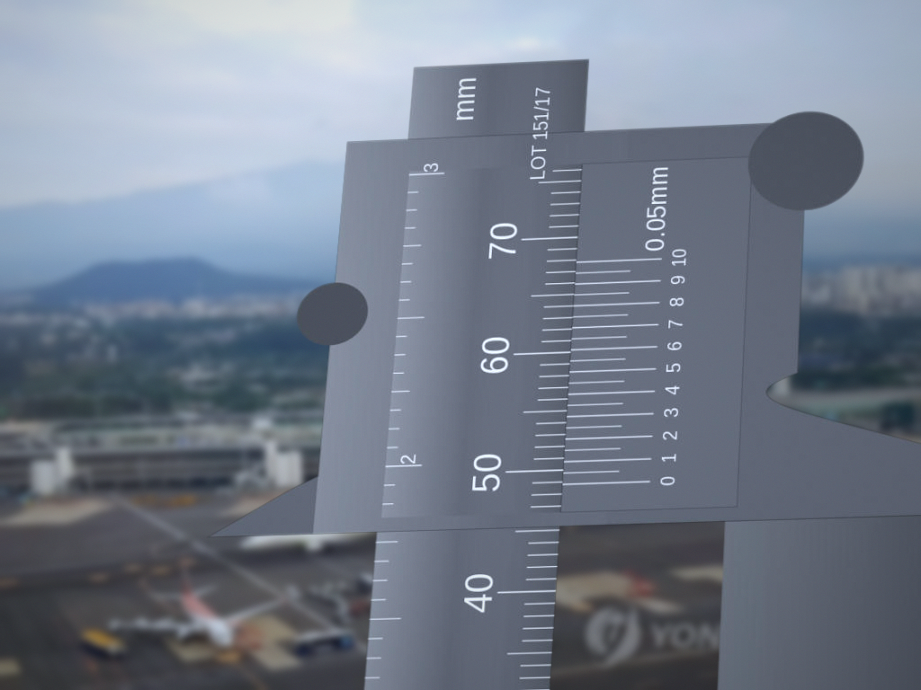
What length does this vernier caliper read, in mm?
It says 48.8 mm
